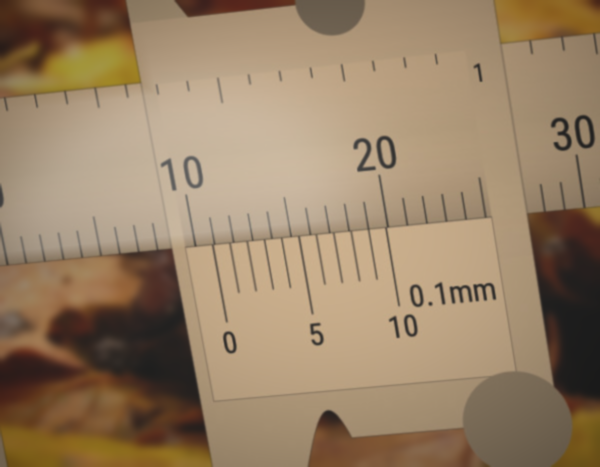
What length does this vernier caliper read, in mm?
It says 10.9 mm
